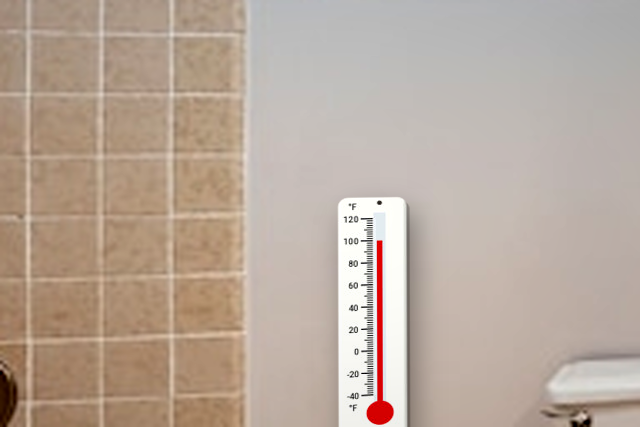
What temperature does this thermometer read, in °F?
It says 100 °F
